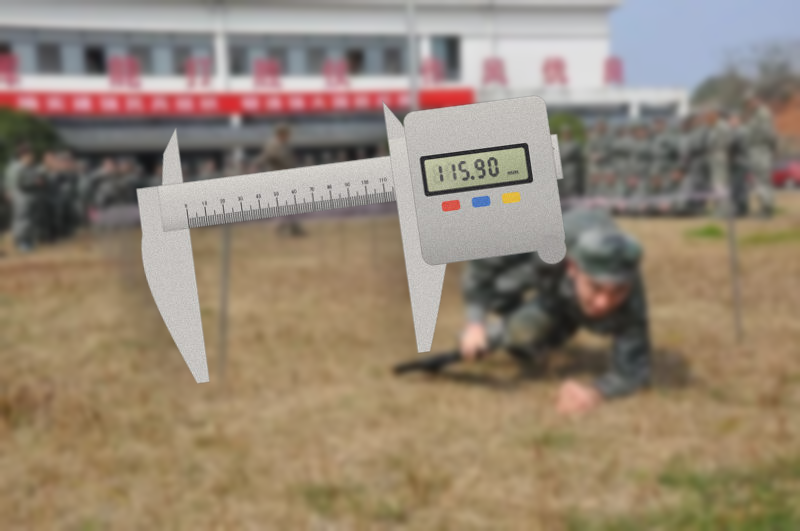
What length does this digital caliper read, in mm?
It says 115.90 mm
